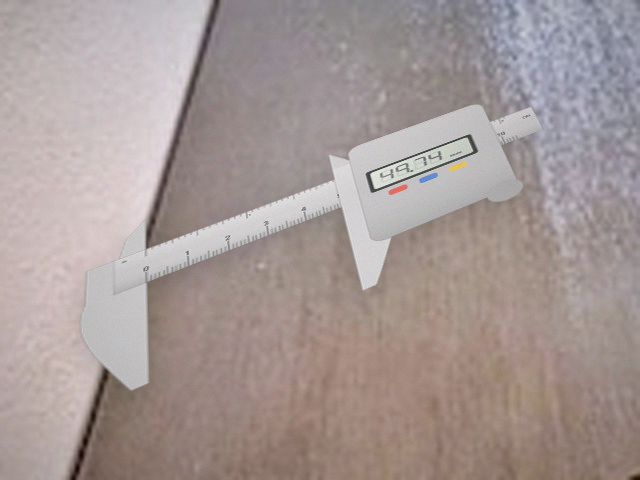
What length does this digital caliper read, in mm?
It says 49.74 mm
